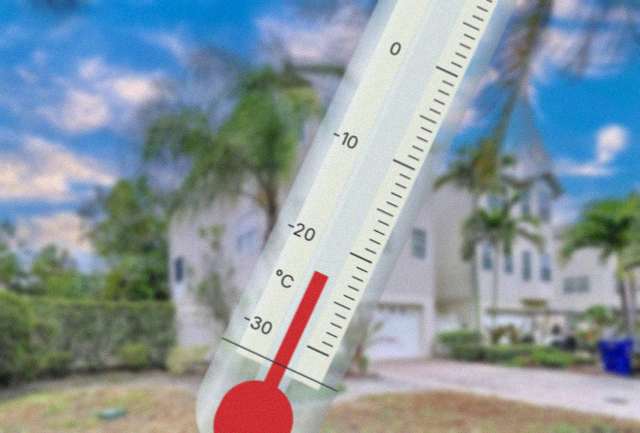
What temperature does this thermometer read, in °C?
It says -23 °C
